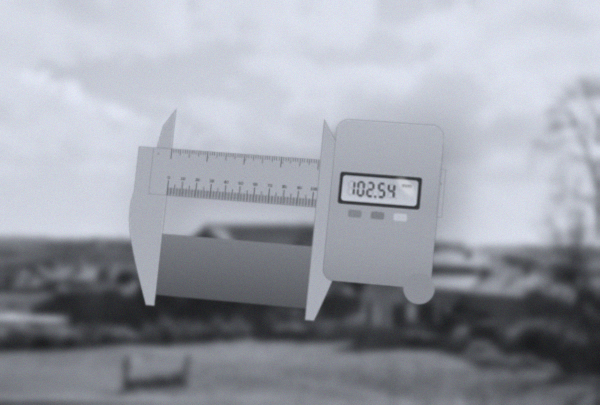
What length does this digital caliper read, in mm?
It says 102.54 mm
